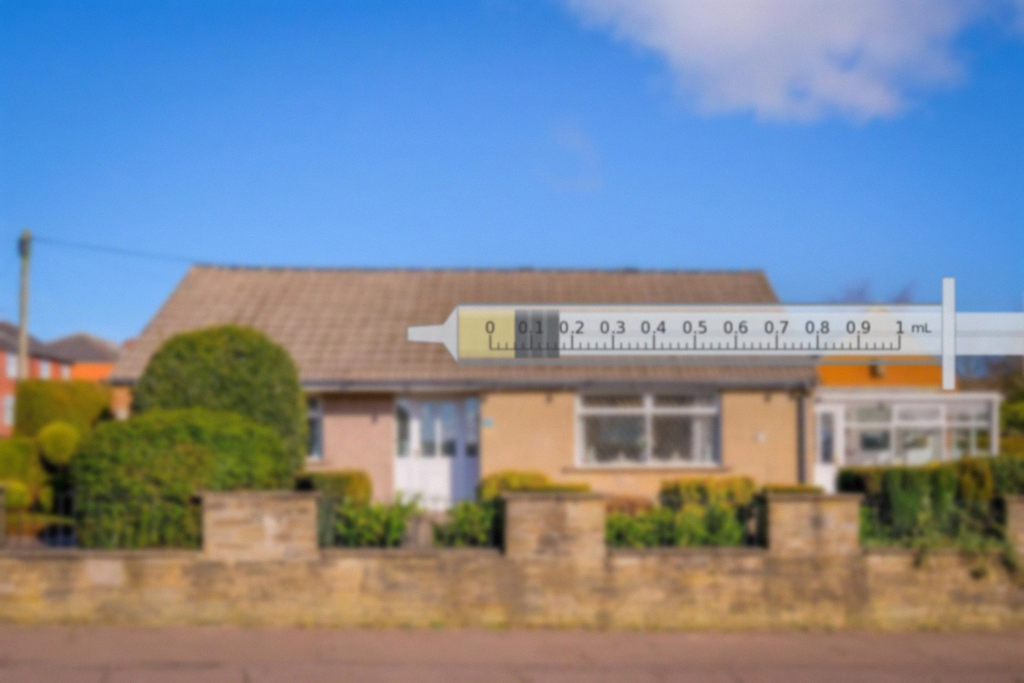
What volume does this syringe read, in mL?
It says 0.06 mL
